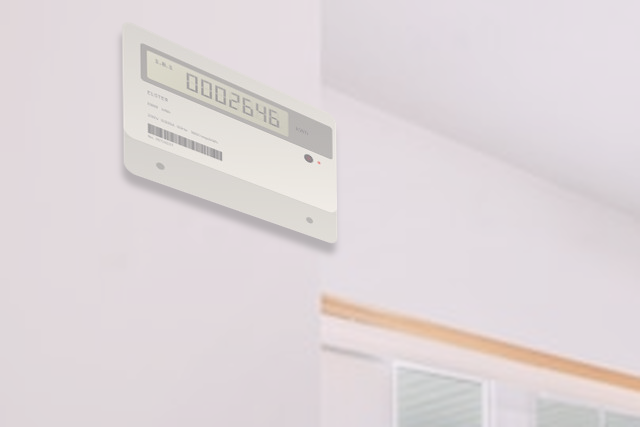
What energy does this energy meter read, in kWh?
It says 2646 kWh
